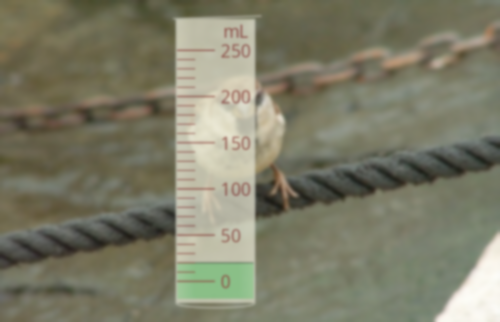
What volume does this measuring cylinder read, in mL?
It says 20 mL
